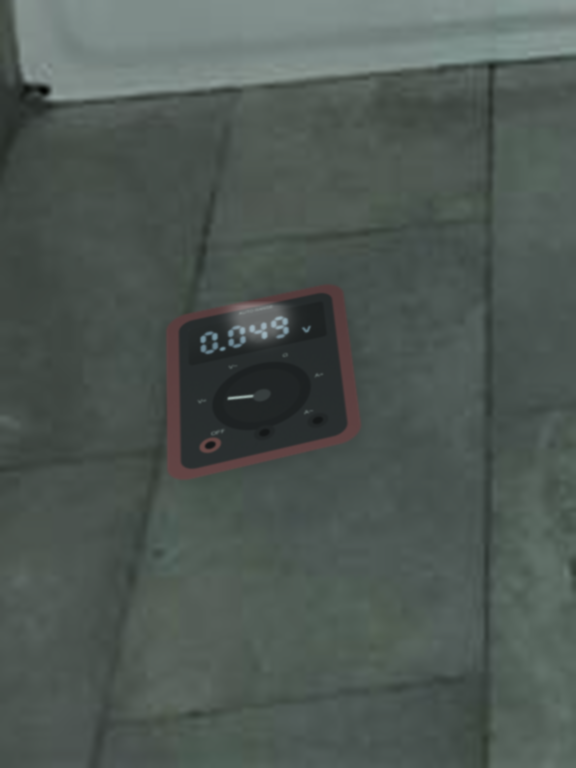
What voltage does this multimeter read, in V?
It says 0.049 V
